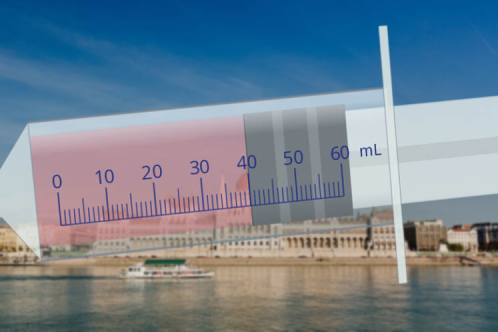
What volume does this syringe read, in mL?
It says 40 mL
